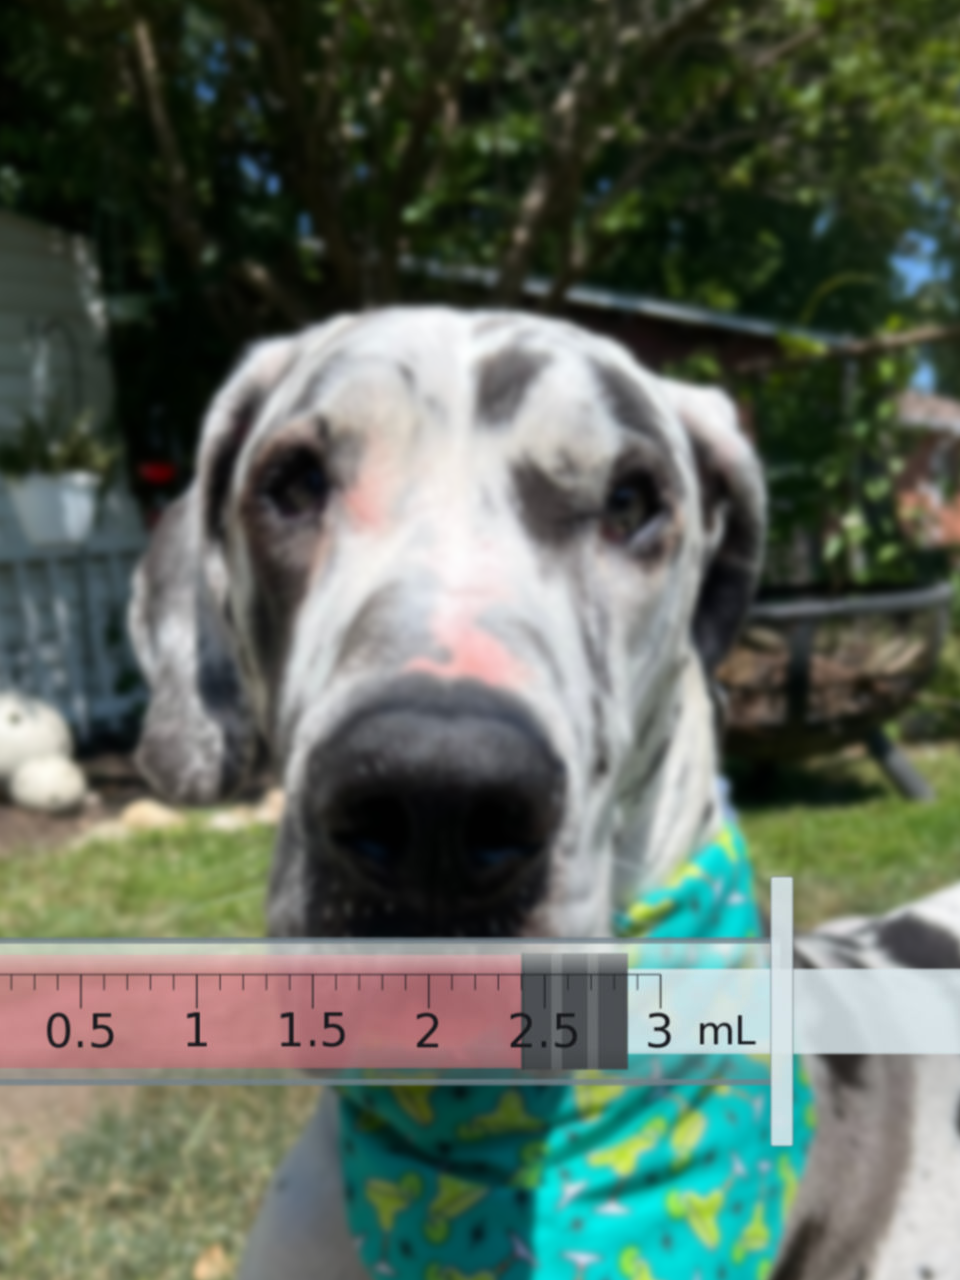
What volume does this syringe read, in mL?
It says 2.4 mL
